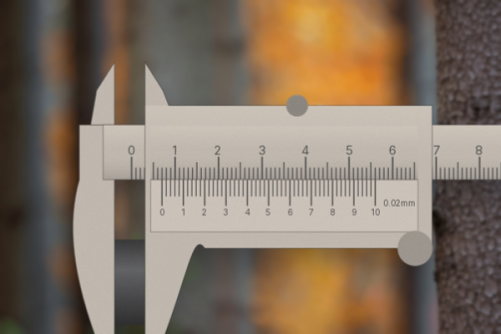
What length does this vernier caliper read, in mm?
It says 7.0 mm
